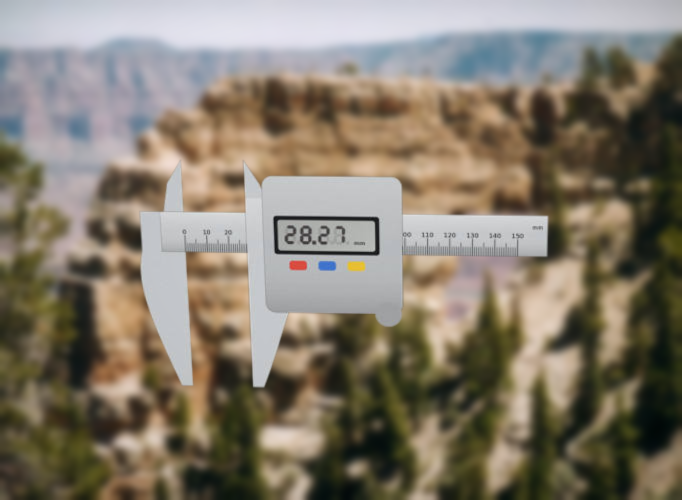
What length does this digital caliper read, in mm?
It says 28.27 mm
